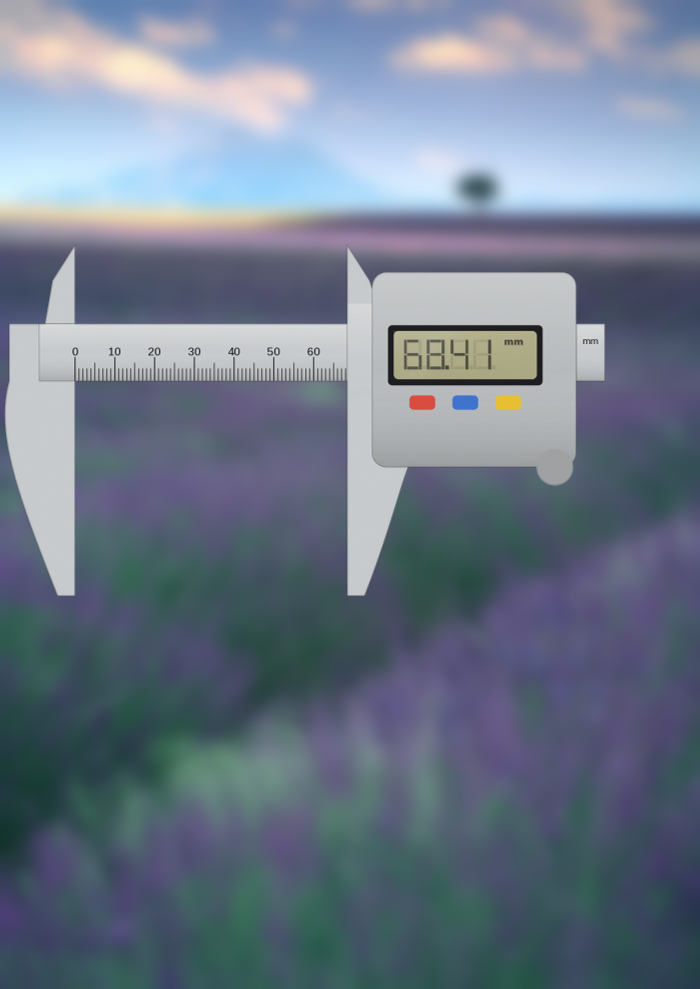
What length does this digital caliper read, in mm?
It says 68.41 mm
